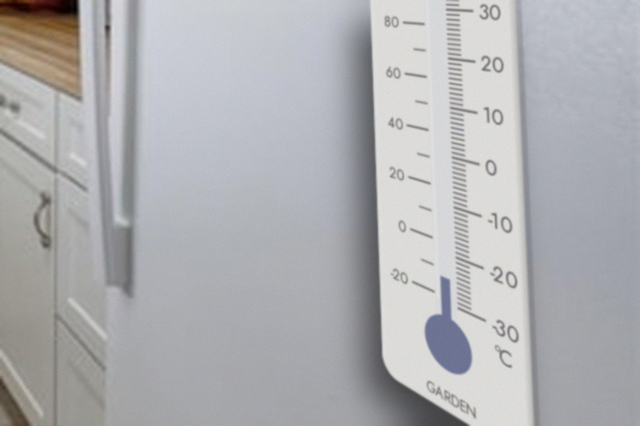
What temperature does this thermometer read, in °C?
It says -25 °C
